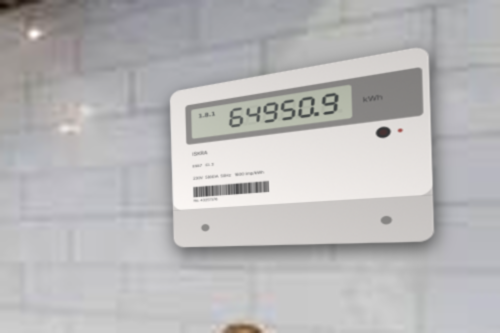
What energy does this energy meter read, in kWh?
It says 64950.9 kWh
